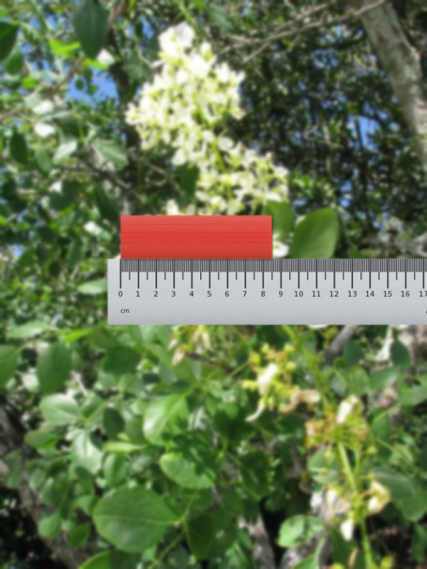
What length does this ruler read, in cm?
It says 8.5 cm
